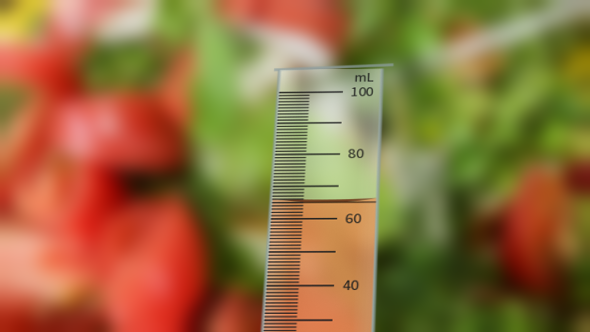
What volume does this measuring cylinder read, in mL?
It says 65 mL
